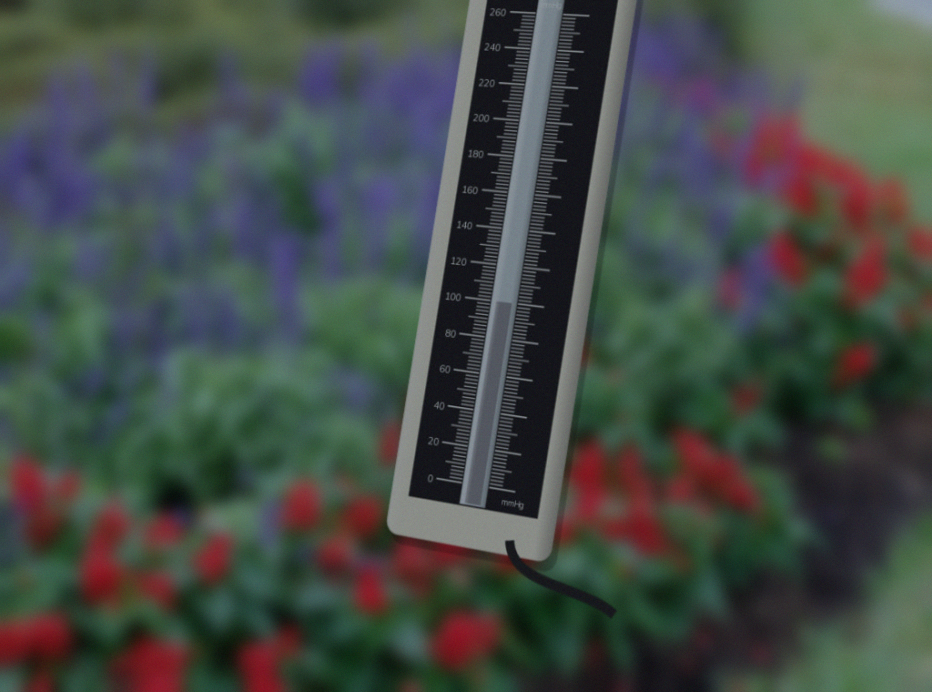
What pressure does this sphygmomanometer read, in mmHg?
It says 100 mmHg
